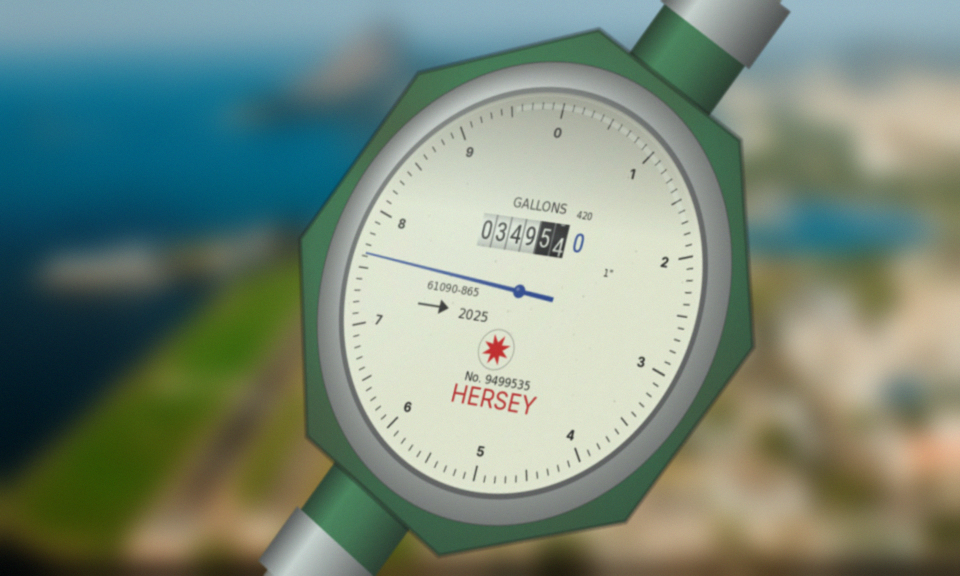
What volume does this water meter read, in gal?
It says 349537.6 gal
